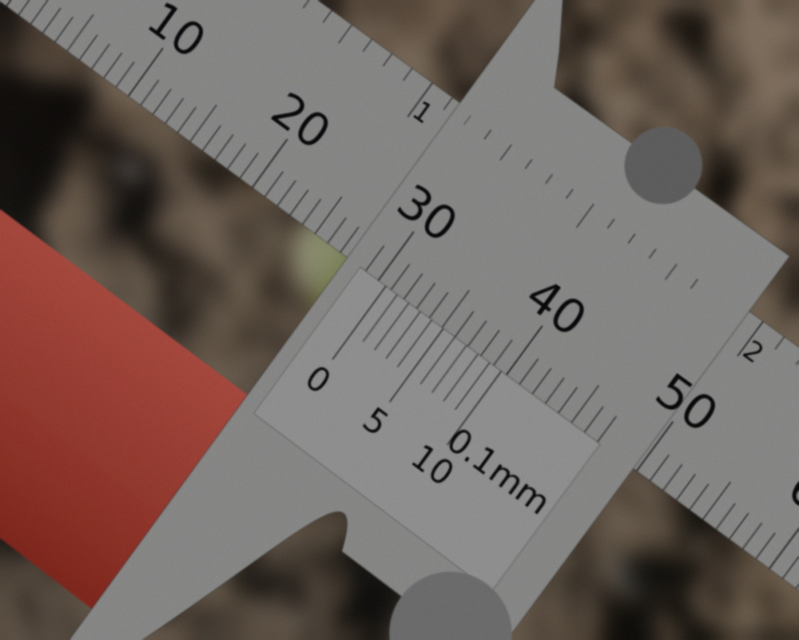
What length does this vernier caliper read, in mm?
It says 30.6 mm
